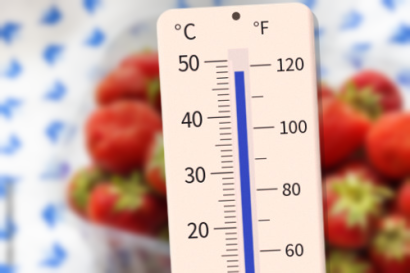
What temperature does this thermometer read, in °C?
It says 48 °C
